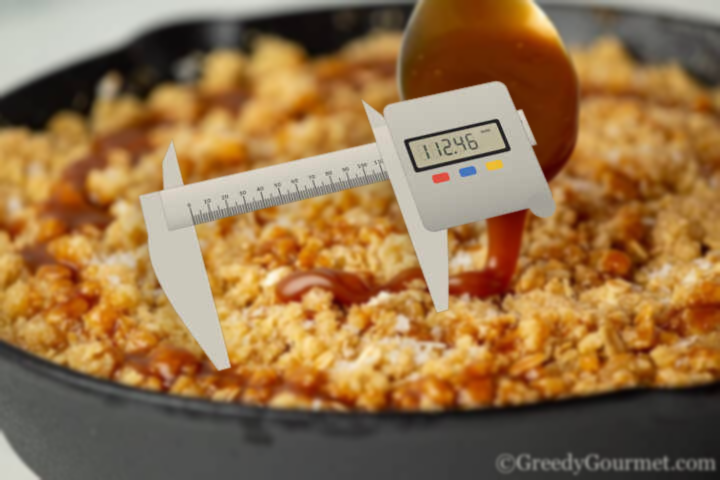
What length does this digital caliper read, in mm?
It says 112.46 mm
